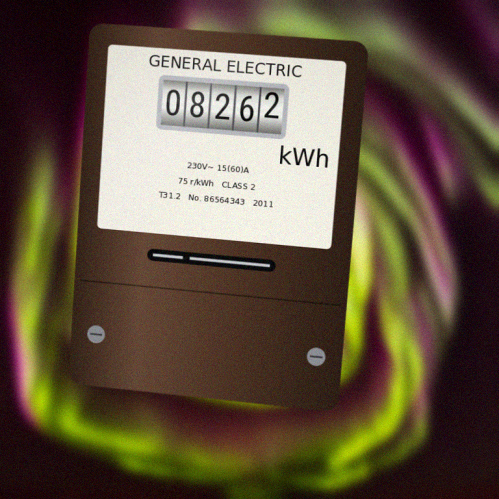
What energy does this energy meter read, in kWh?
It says 8262 kWh
